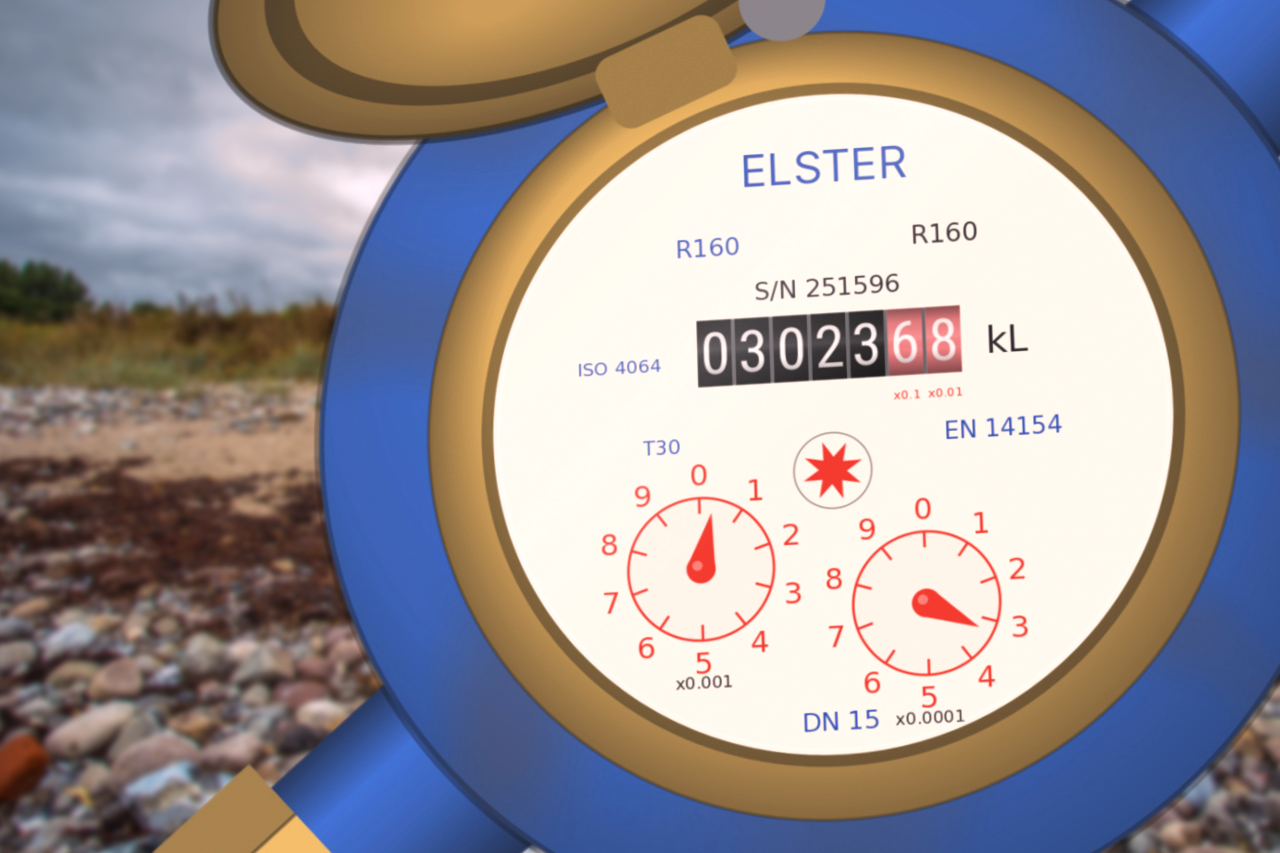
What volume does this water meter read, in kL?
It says 3023.6803 kL
